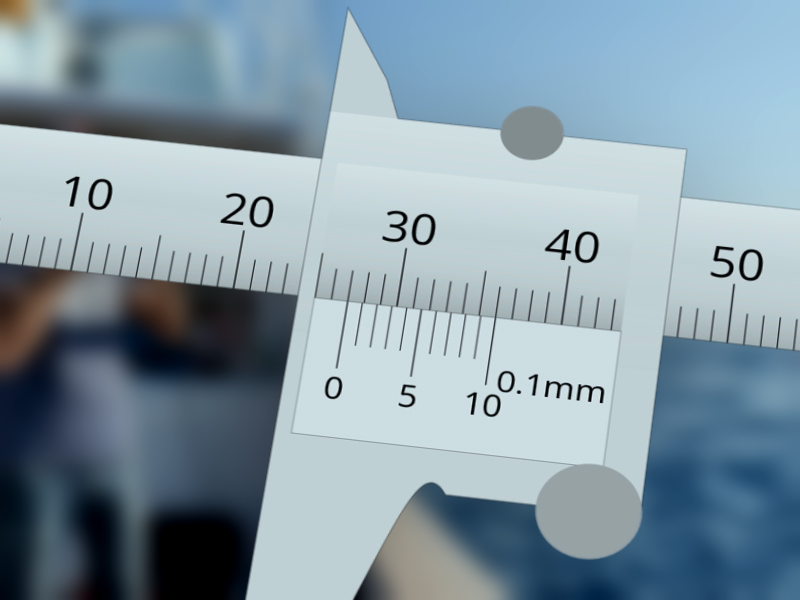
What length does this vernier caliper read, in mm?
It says 27.0 mm
